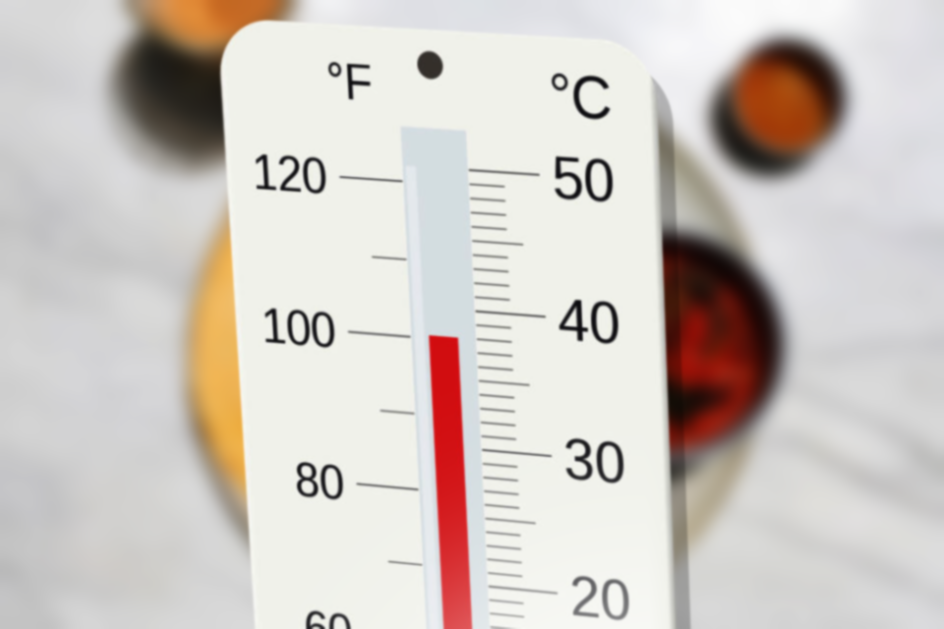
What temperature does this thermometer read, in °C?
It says 38 °C
